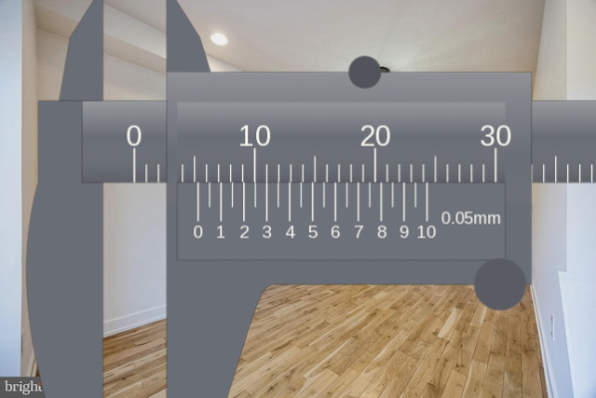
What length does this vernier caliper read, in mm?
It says 5.3 mm
